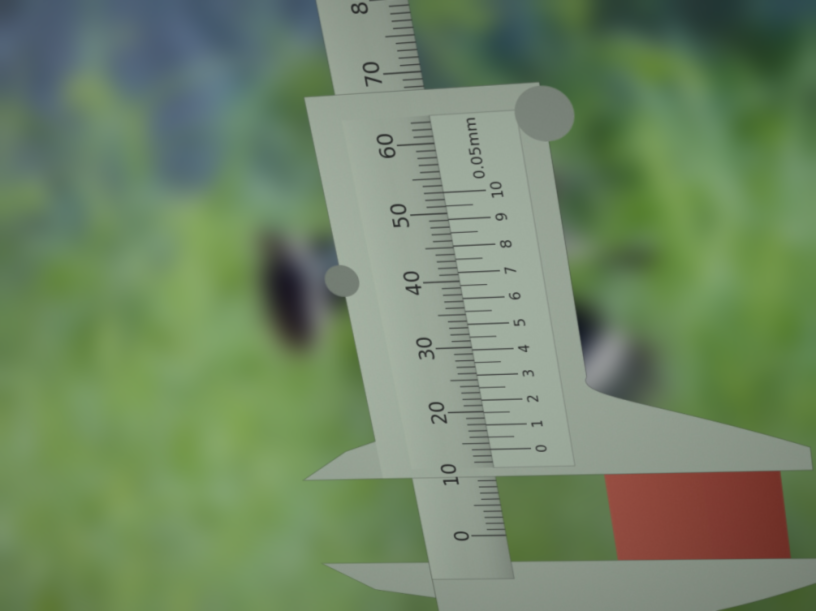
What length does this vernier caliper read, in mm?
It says 14.0 mm
